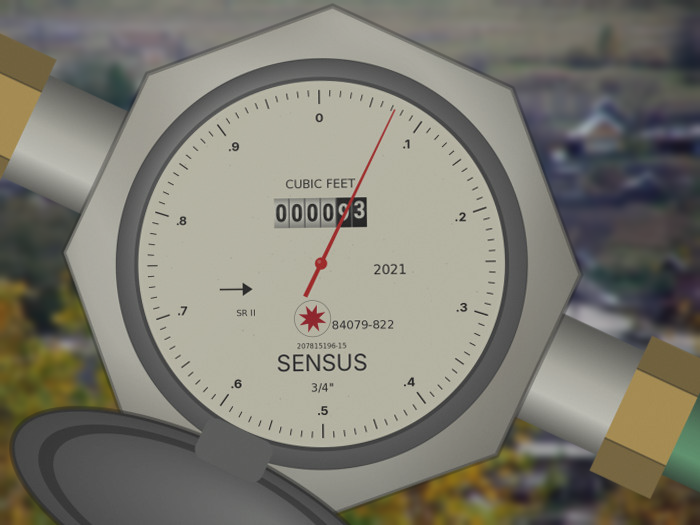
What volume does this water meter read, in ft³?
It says 93.07 ft³
